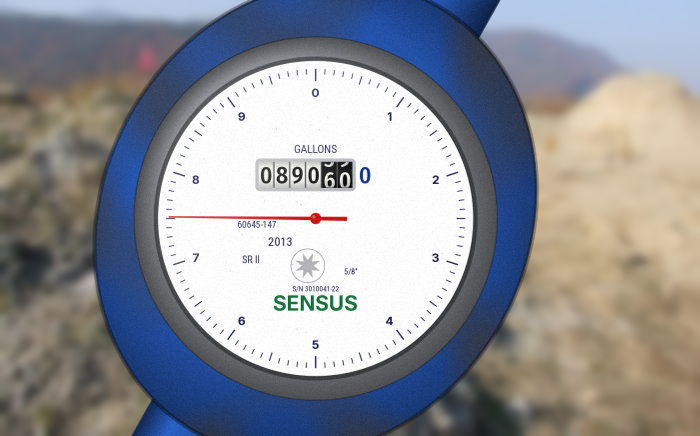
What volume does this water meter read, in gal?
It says 890597.5 gal
